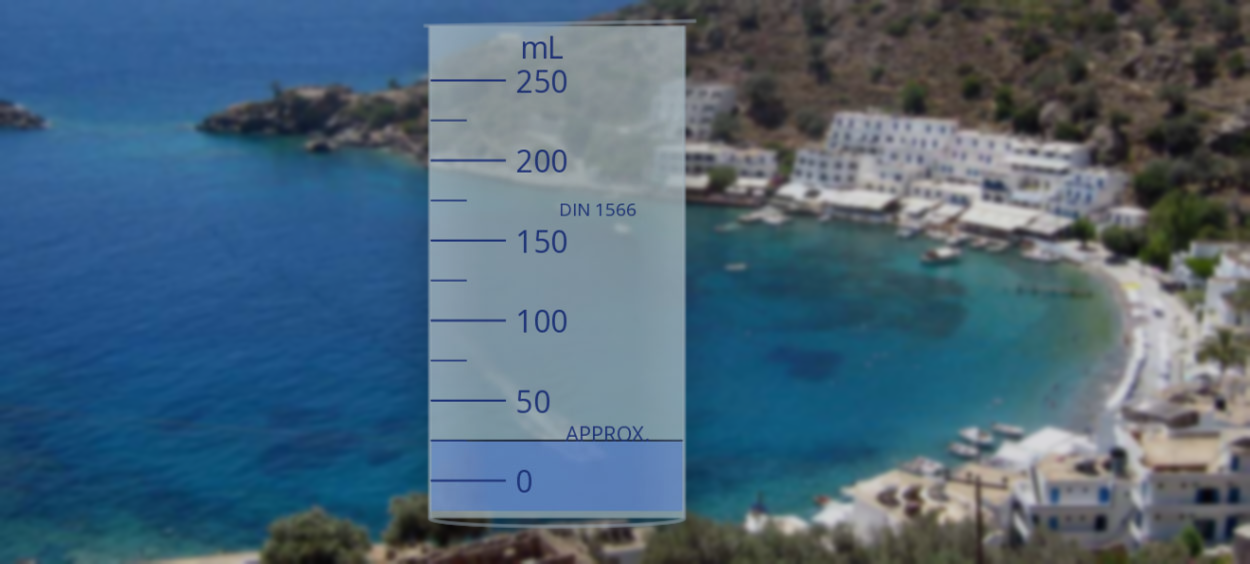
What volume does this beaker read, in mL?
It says 25 mL
